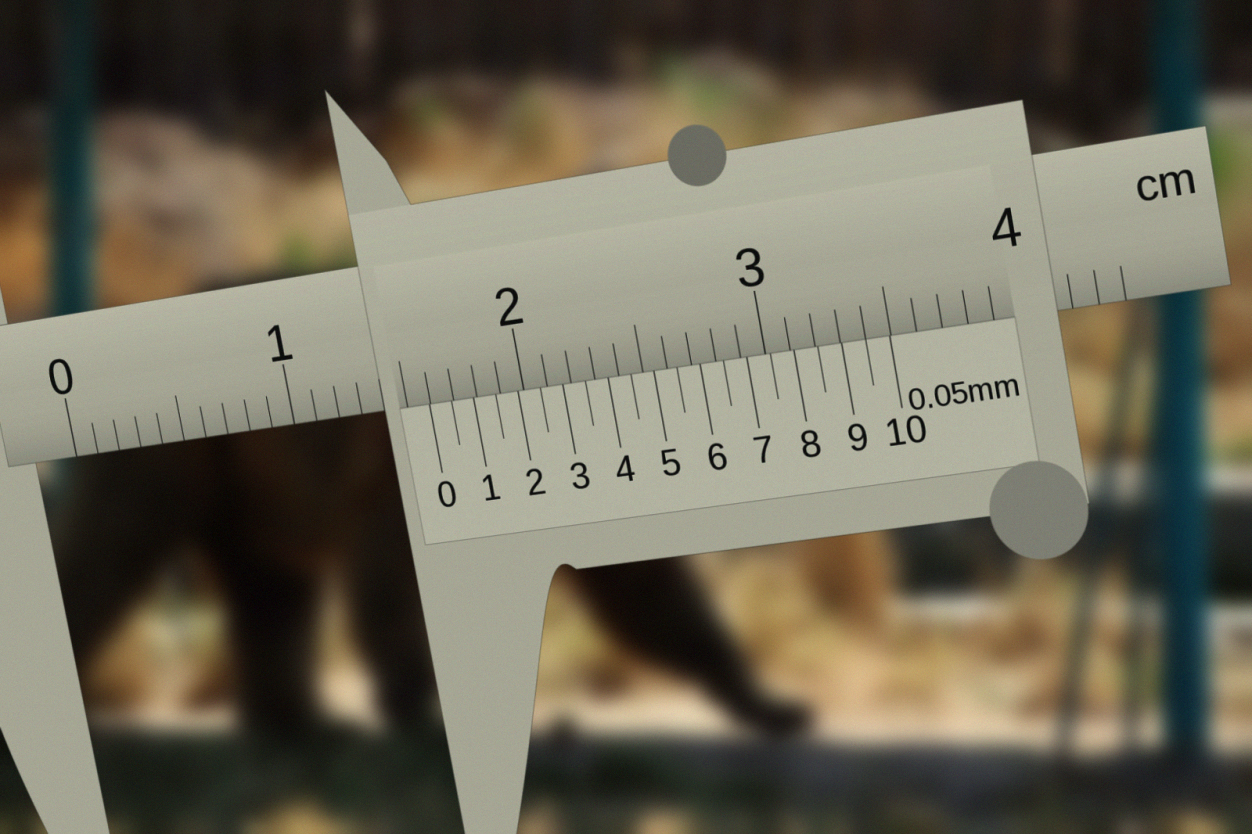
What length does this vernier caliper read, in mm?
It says 15.95 mm
